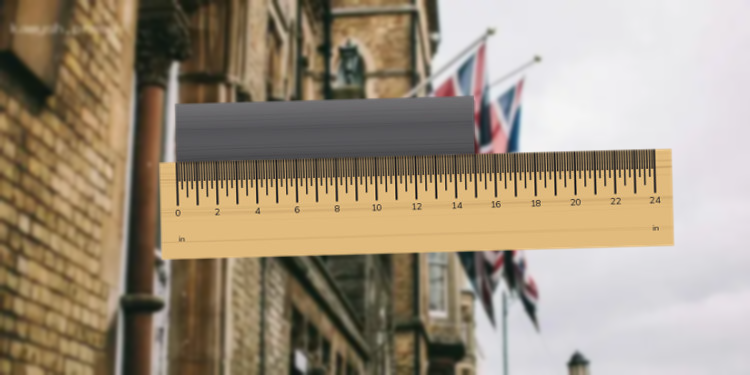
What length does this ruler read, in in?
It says 15 in
